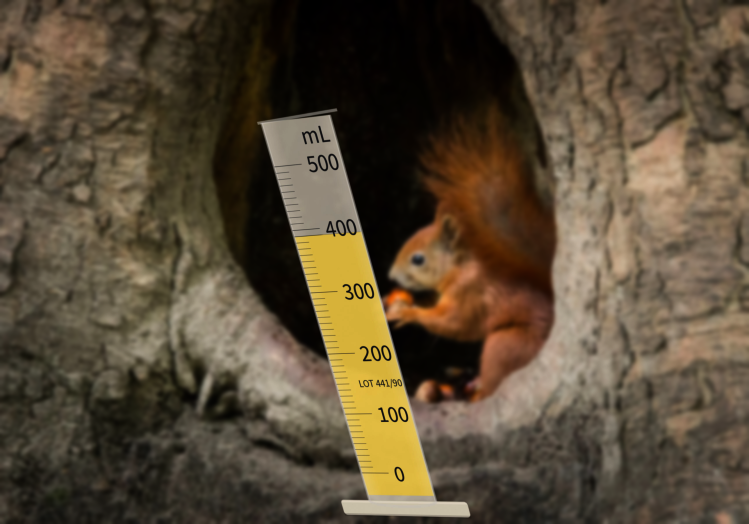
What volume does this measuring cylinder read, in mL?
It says 390 mL
